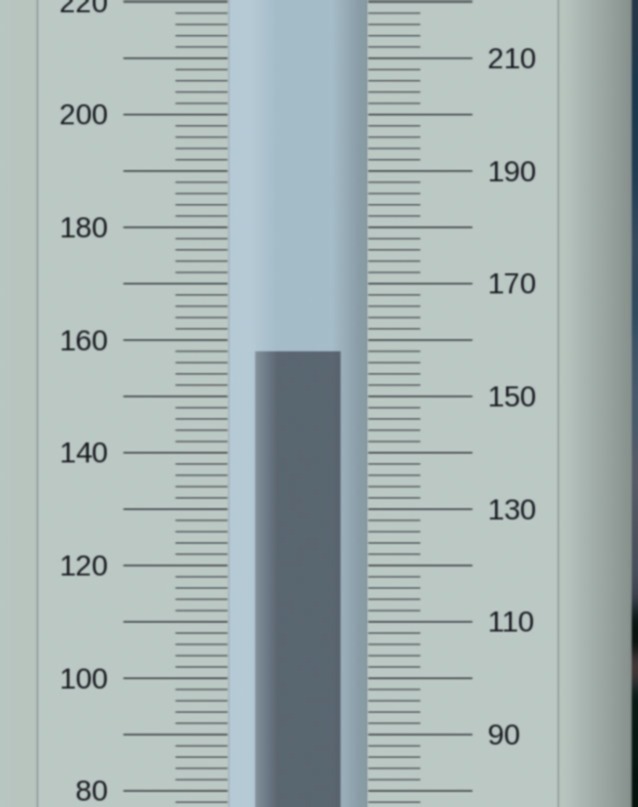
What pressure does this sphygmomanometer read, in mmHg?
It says 158 mmHg
